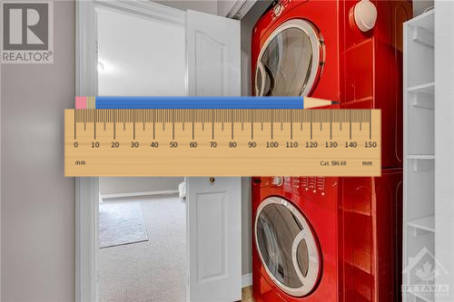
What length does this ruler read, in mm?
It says 135 mm
